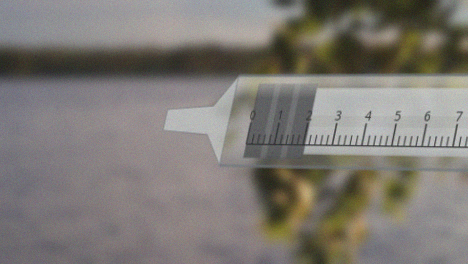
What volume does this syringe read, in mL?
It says 0 mL
